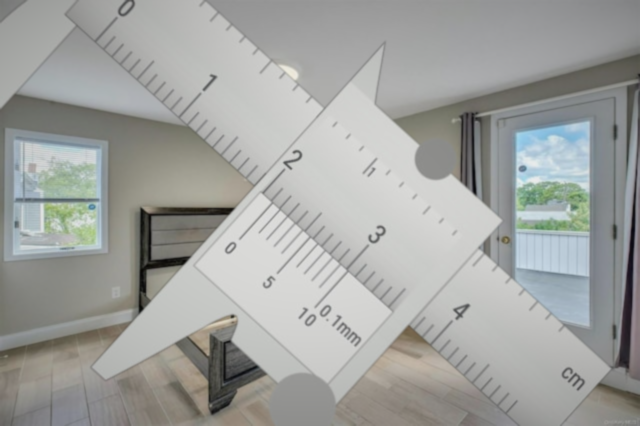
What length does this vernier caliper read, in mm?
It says 21.2 mm
